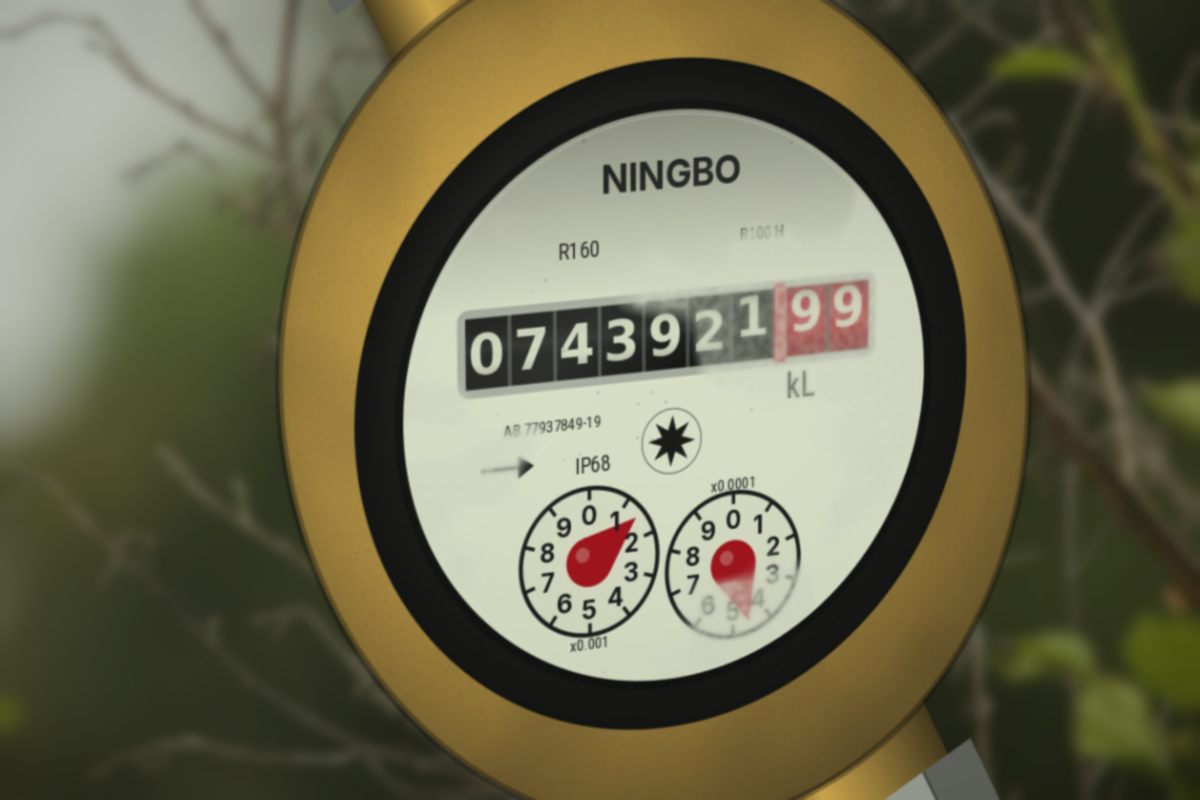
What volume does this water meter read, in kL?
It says 743921.9914 kL
